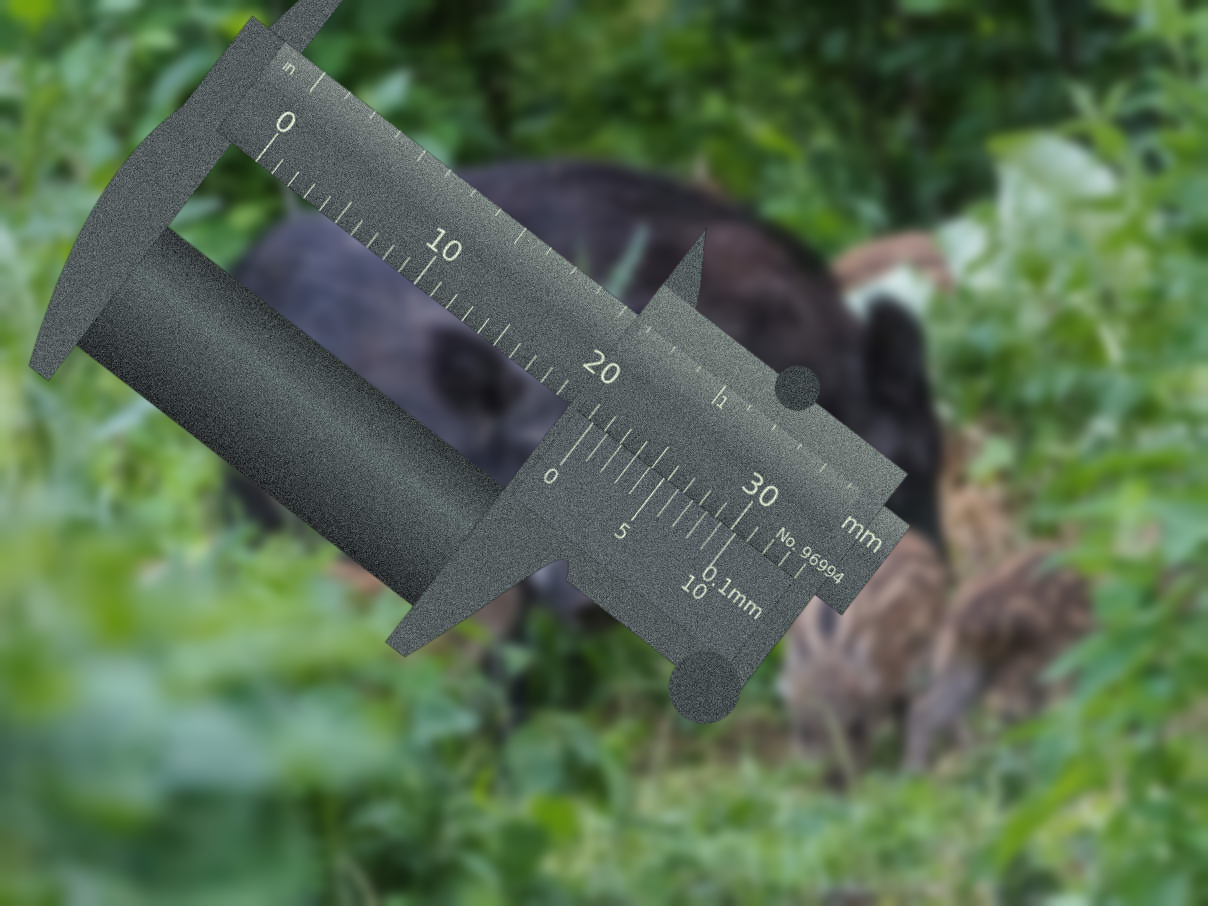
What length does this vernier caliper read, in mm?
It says 21.3 mm
